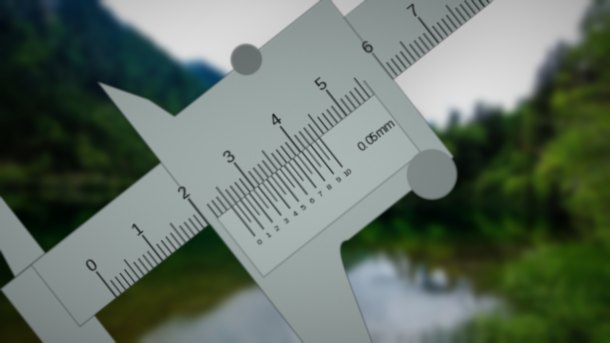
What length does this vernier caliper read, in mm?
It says 25.0 mm
